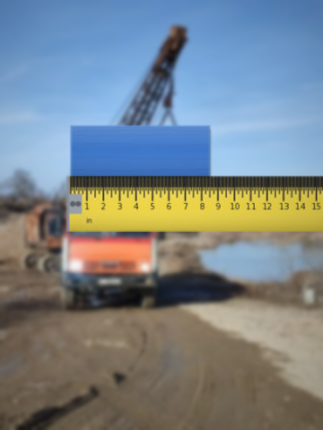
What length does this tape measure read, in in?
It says 8.5 in
